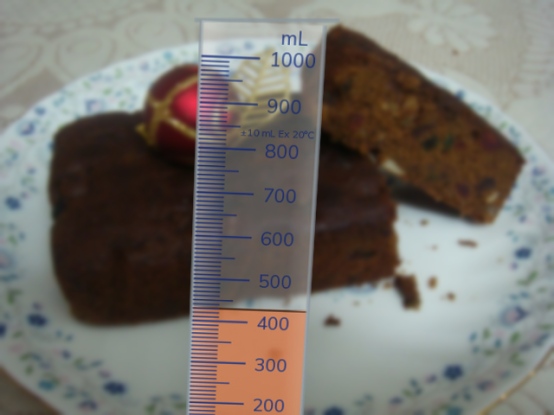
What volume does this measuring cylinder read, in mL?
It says 430 mL
